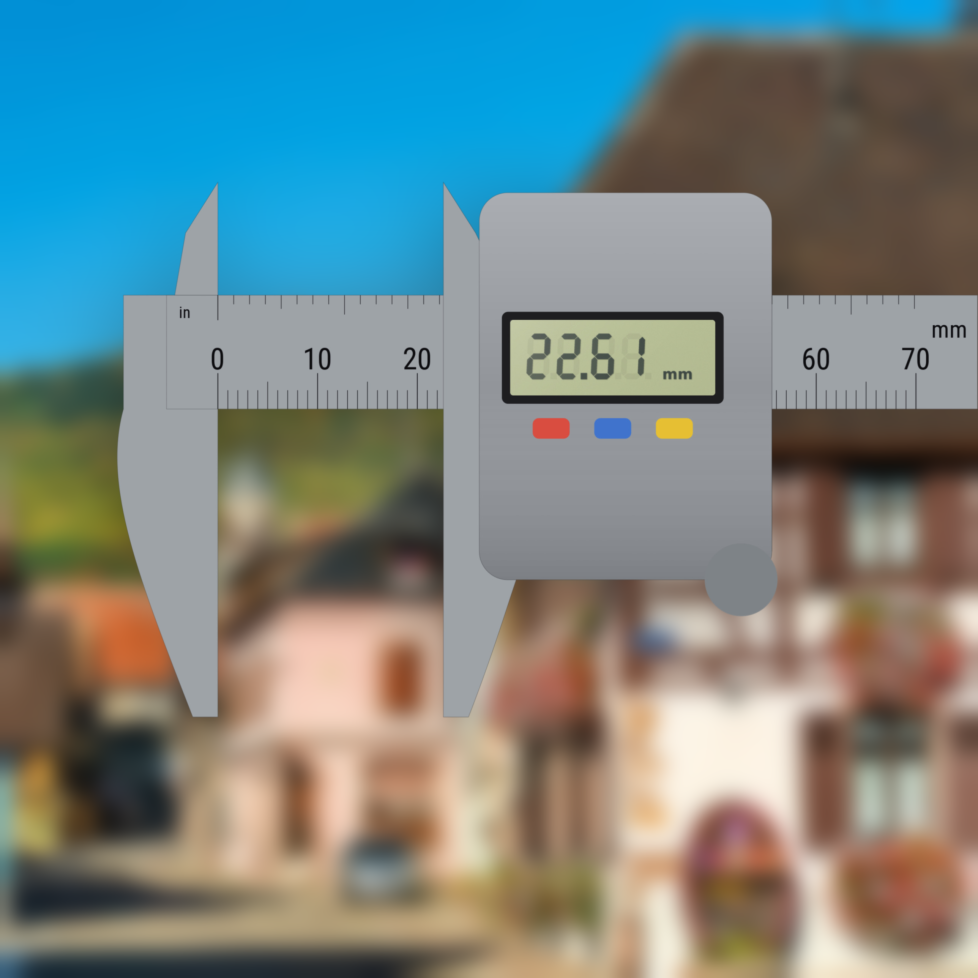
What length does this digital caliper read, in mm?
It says 22.61 mm
